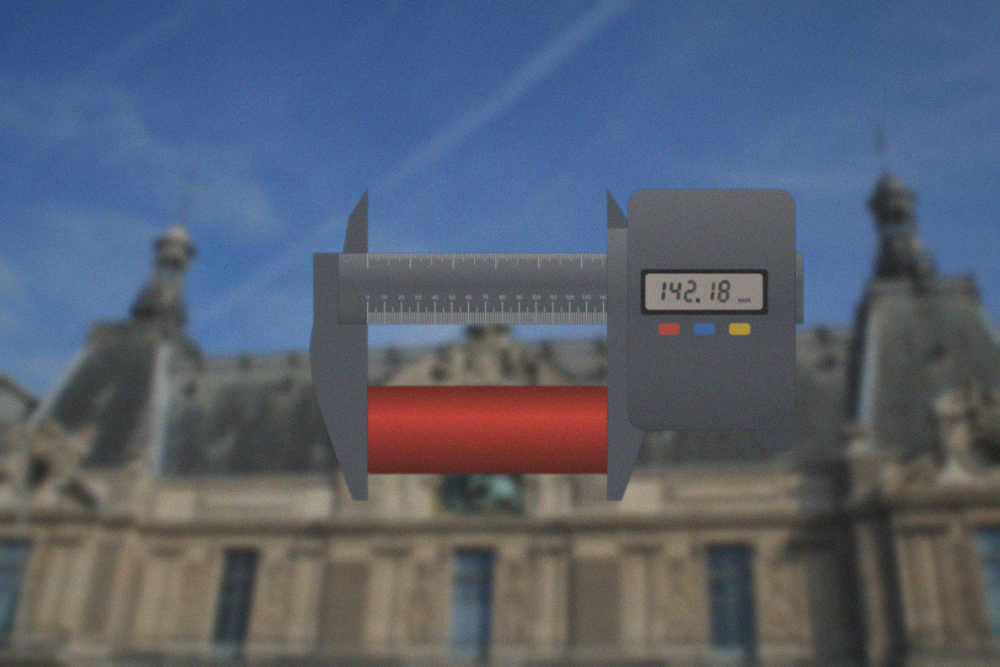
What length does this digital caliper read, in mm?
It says 142.18 mm
